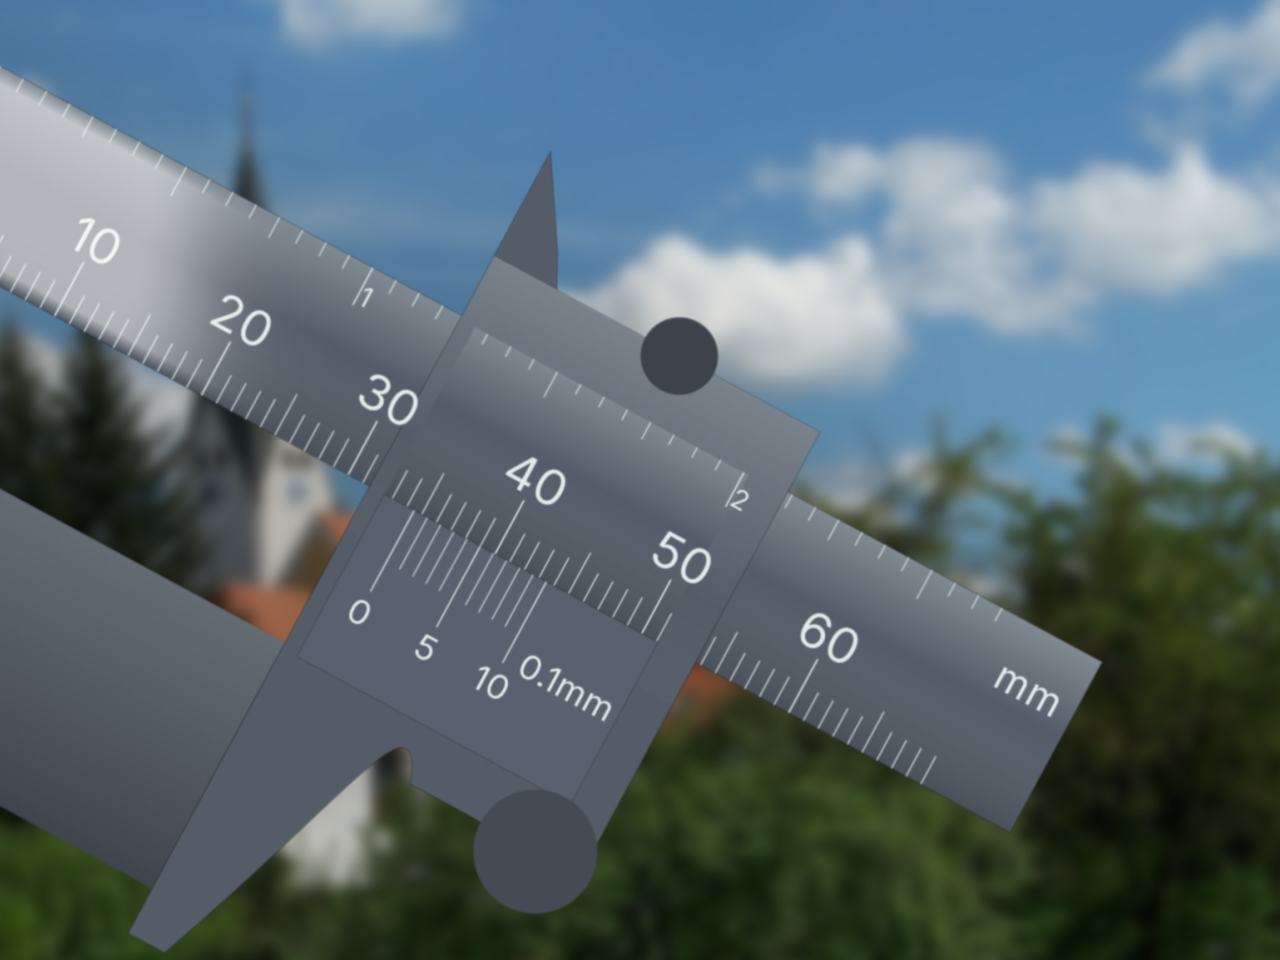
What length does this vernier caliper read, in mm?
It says 34.5 mm
